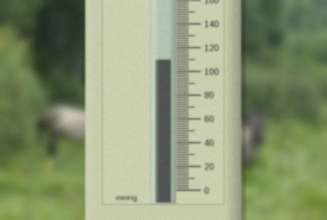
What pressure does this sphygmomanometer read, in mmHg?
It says 110 mmHg
